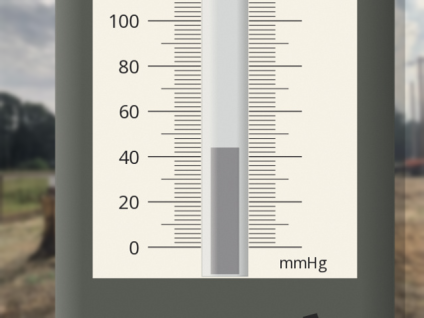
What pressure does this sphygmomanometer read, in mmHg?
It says 44 mmHg
